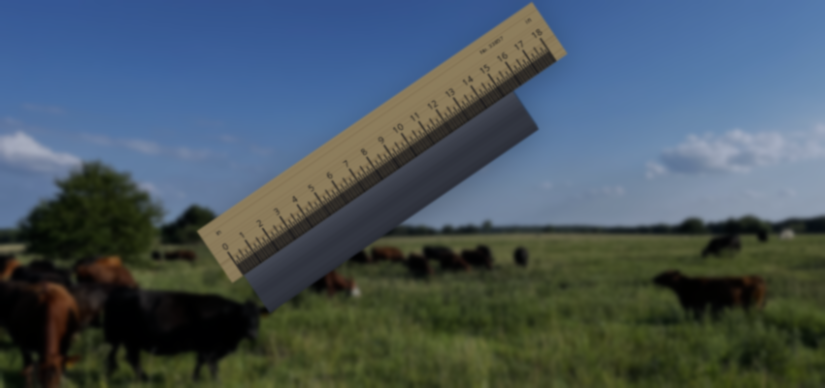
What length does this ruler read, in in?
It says 15.5 in
